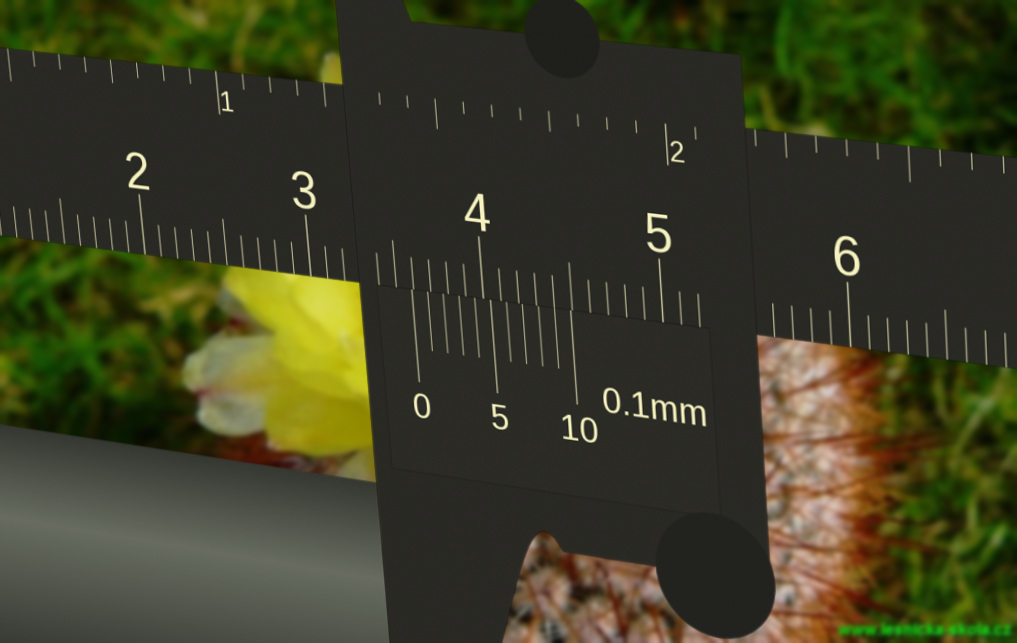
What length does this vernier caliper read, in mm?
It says 35.9 mm
